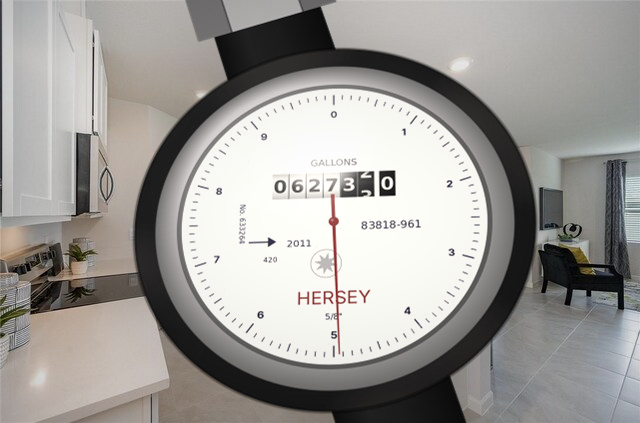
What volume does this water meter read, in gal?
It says 627324.9 gal
